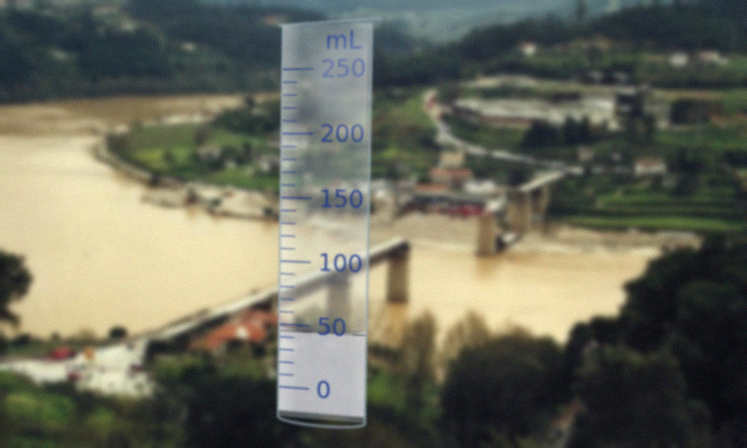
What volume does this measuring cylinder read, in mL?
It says 45 mL
